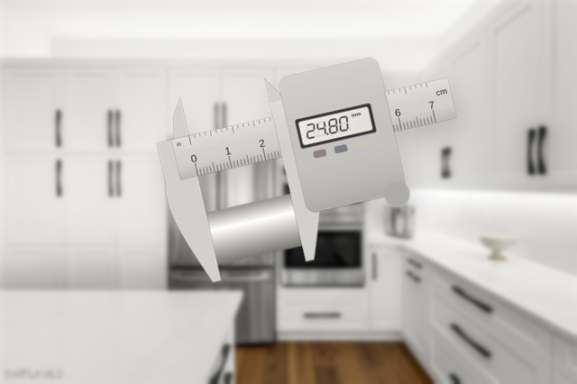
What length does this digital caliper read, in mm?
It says 24.80 mm
